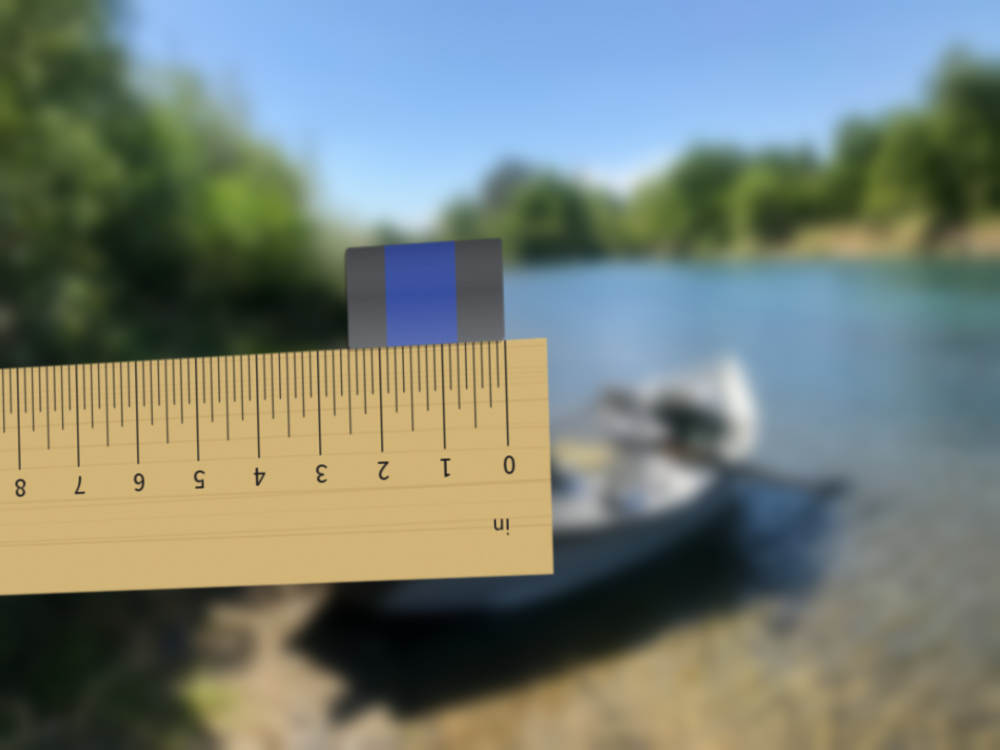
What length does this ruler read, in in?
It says 2.5 in
